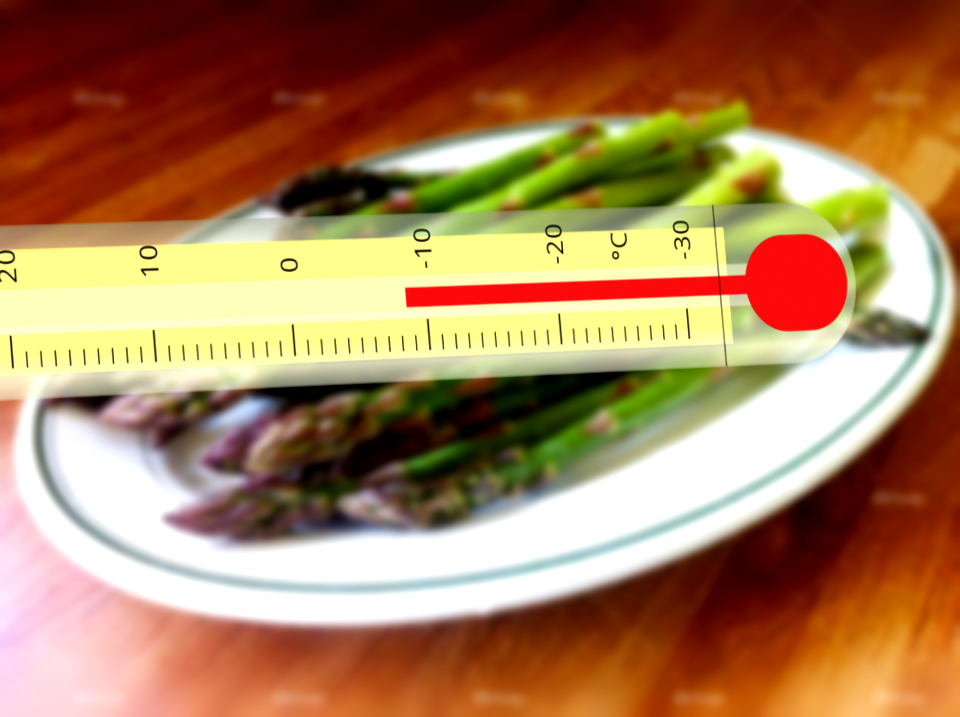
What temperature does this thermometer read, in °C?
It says -8.5 °C
